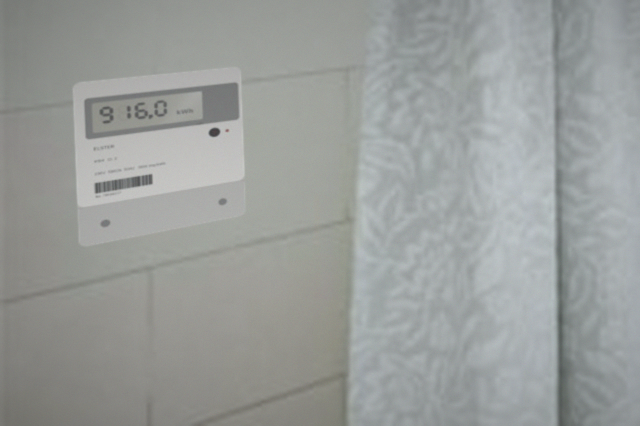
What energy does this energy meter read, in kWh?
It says 916.0 kWh
